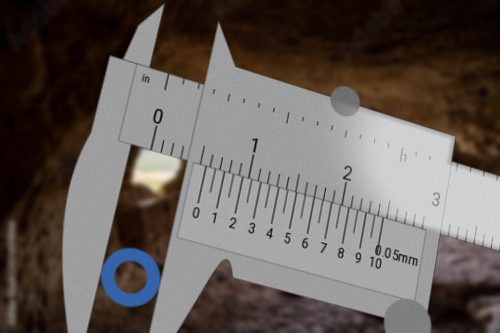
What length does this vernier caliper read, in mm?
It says 5.6 mm
